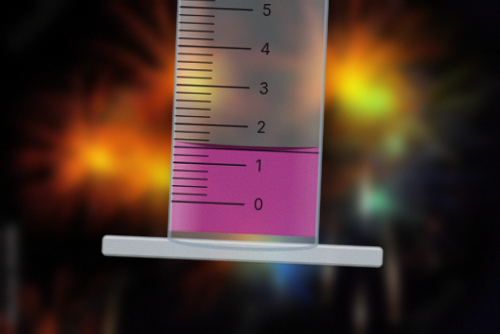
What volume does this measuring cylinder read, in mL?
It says 1.4 mL
